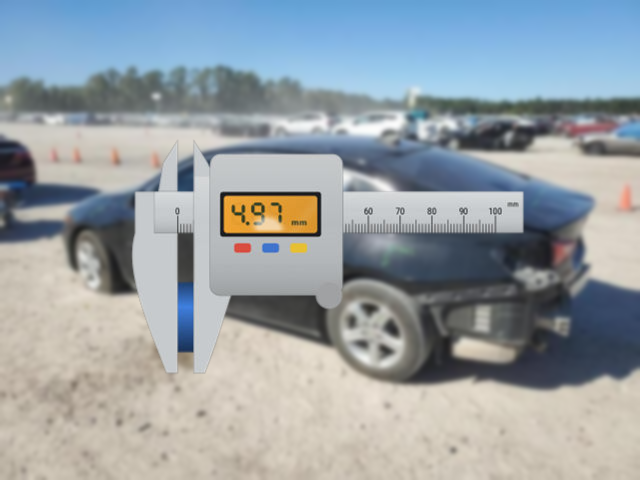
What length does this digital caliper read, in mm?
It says 4.97 mm
